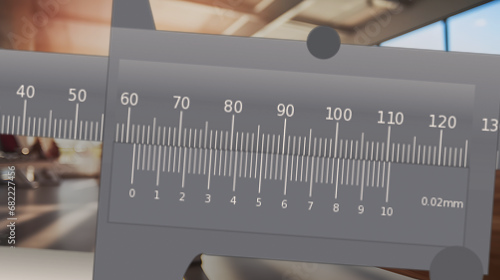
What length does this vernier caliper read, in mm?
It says 61.5 mm
